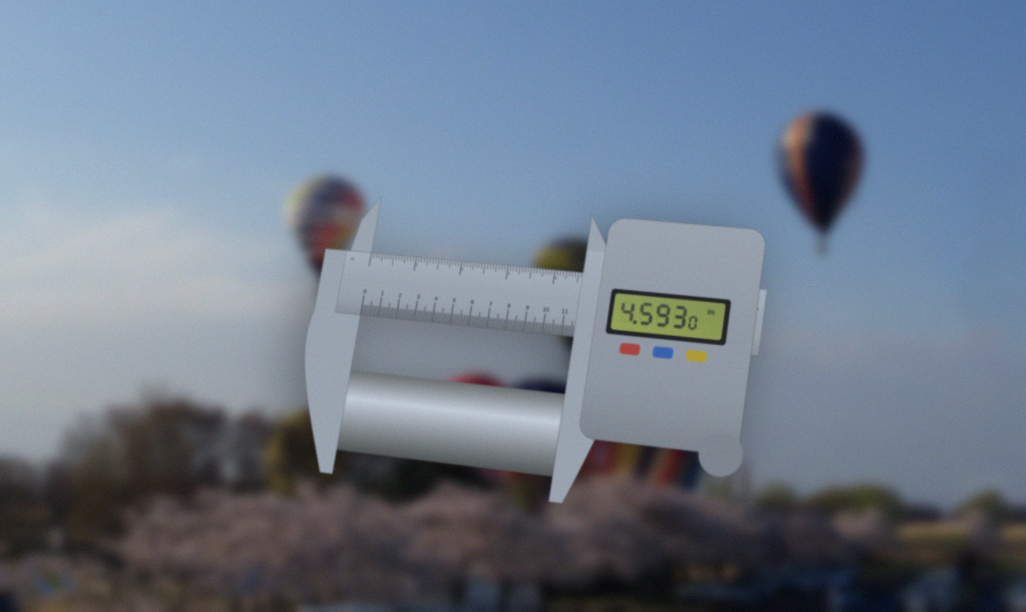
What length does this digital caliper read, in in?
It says 4.5930 in
